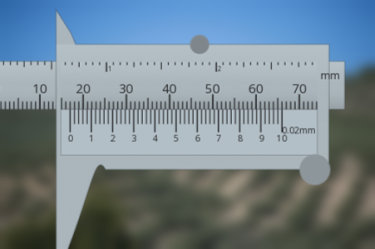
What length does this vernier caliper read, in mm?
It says 17.0 mm
